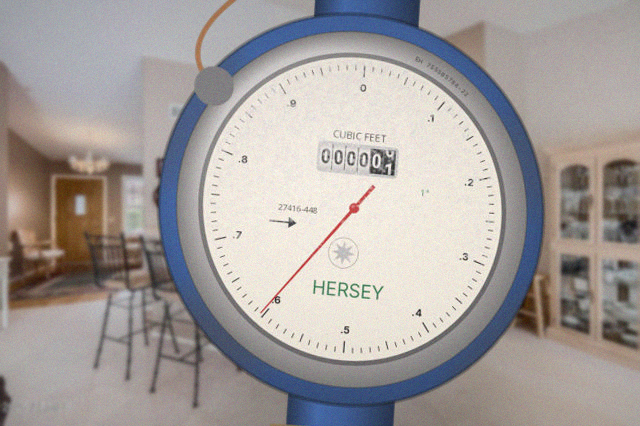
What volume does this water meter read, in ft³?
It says 0.60 ft³
